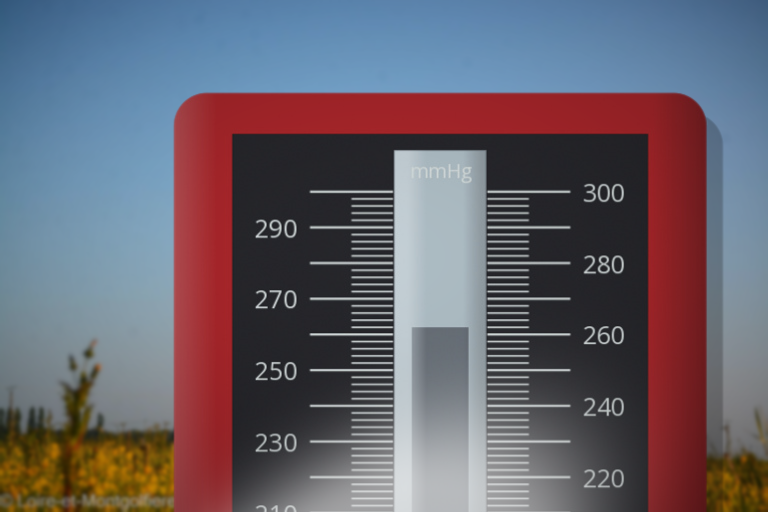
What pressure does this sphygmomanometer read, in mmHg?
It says 262 mmHg
